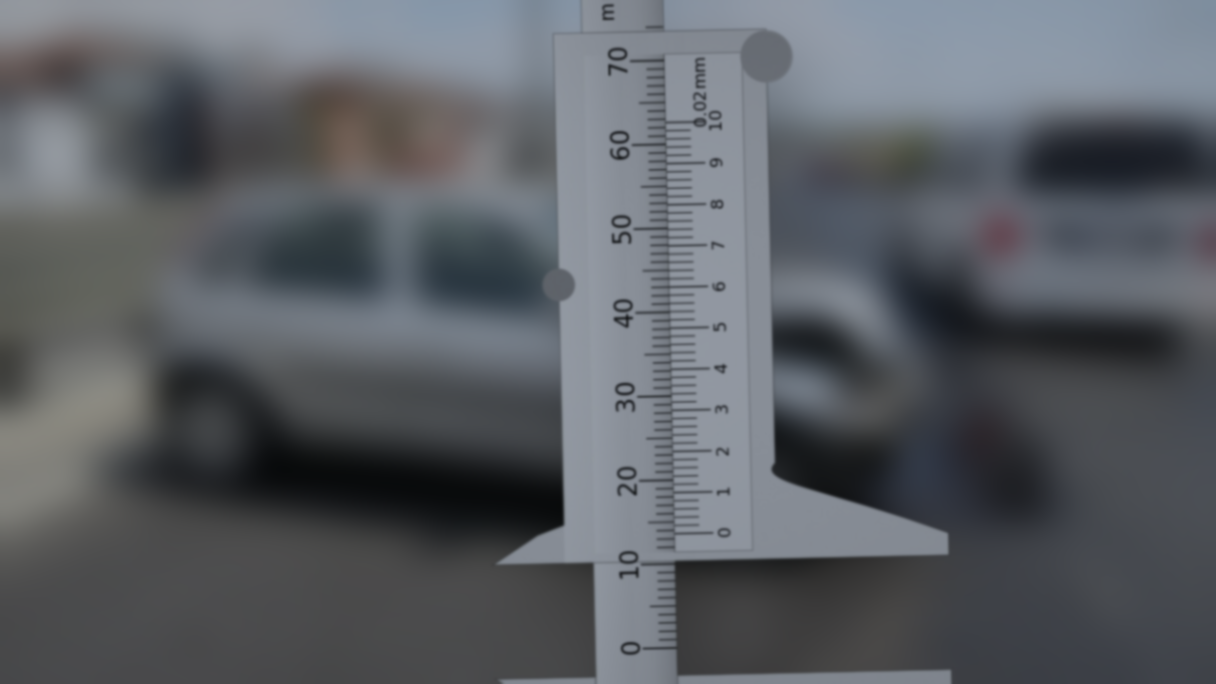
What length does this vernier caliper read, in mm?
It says 13.6 mm
